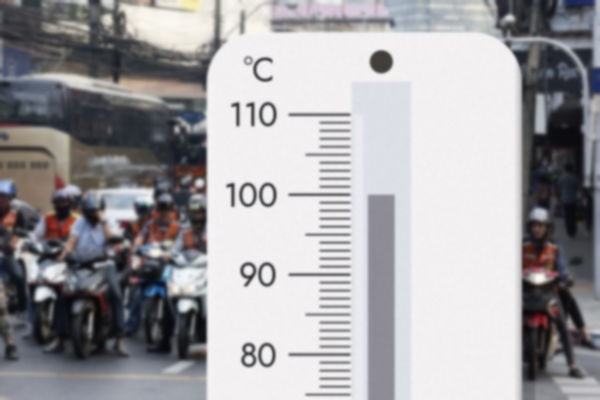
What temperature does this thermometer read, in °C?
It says 100 °C
